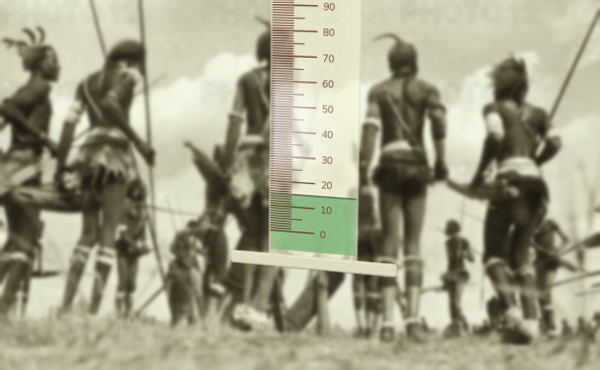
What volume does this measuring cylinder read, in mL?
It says 15 mL
